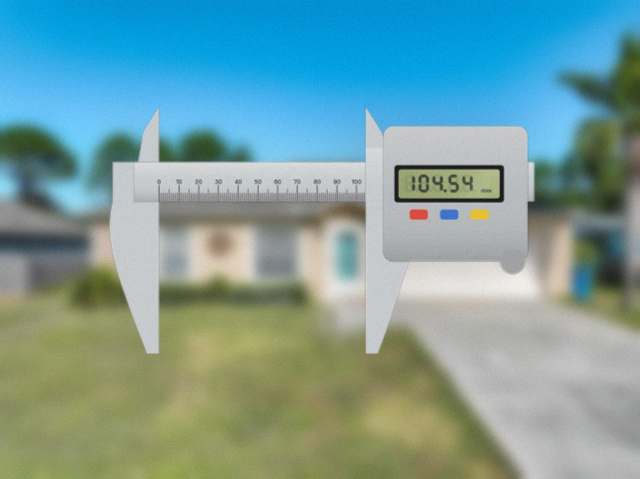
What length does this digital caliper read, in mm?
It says 104.54 mm
